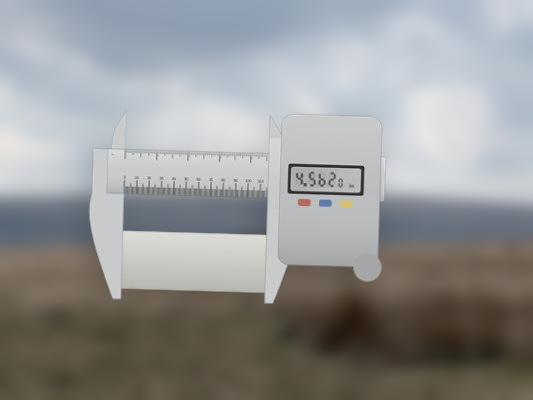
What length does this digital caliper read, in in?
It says 4.5620 in
